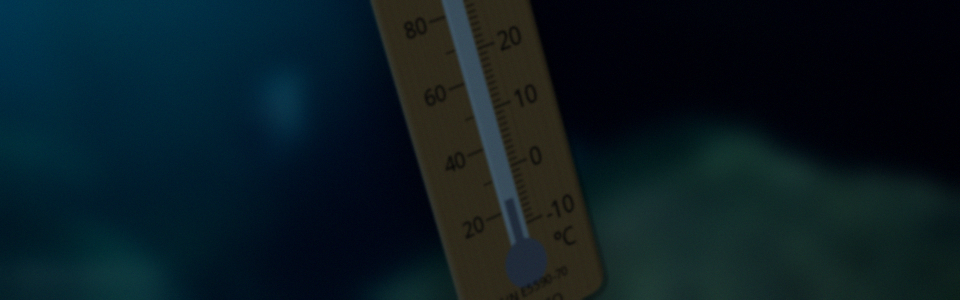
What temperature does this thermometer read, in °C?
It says -5 °C
